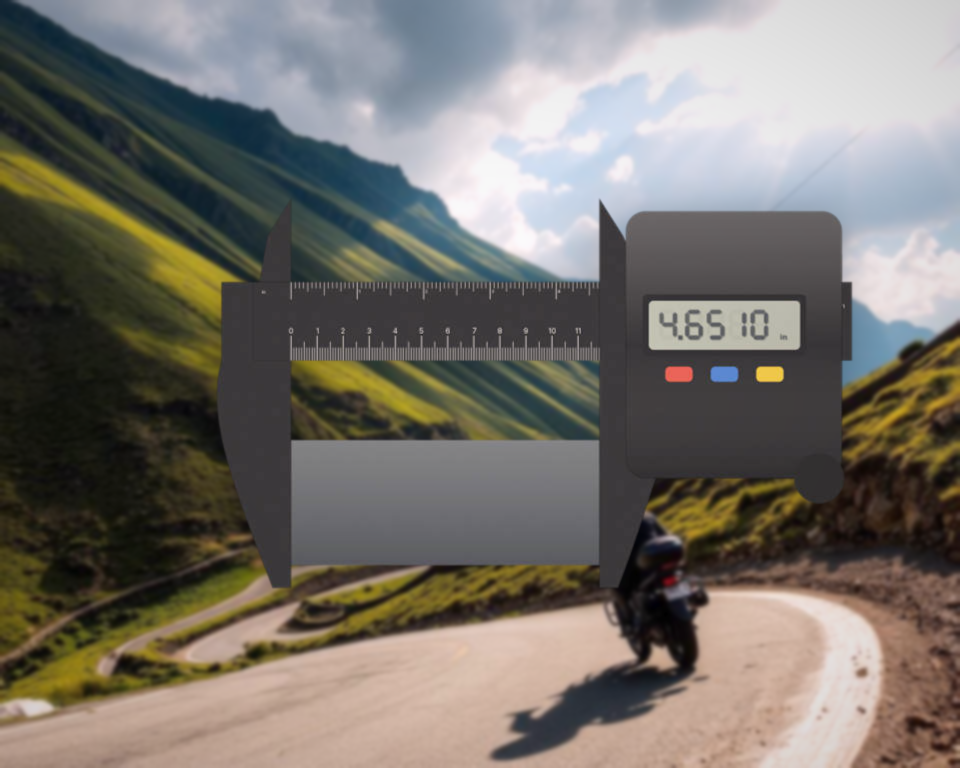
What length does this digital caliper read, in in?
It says 4.6510 in
